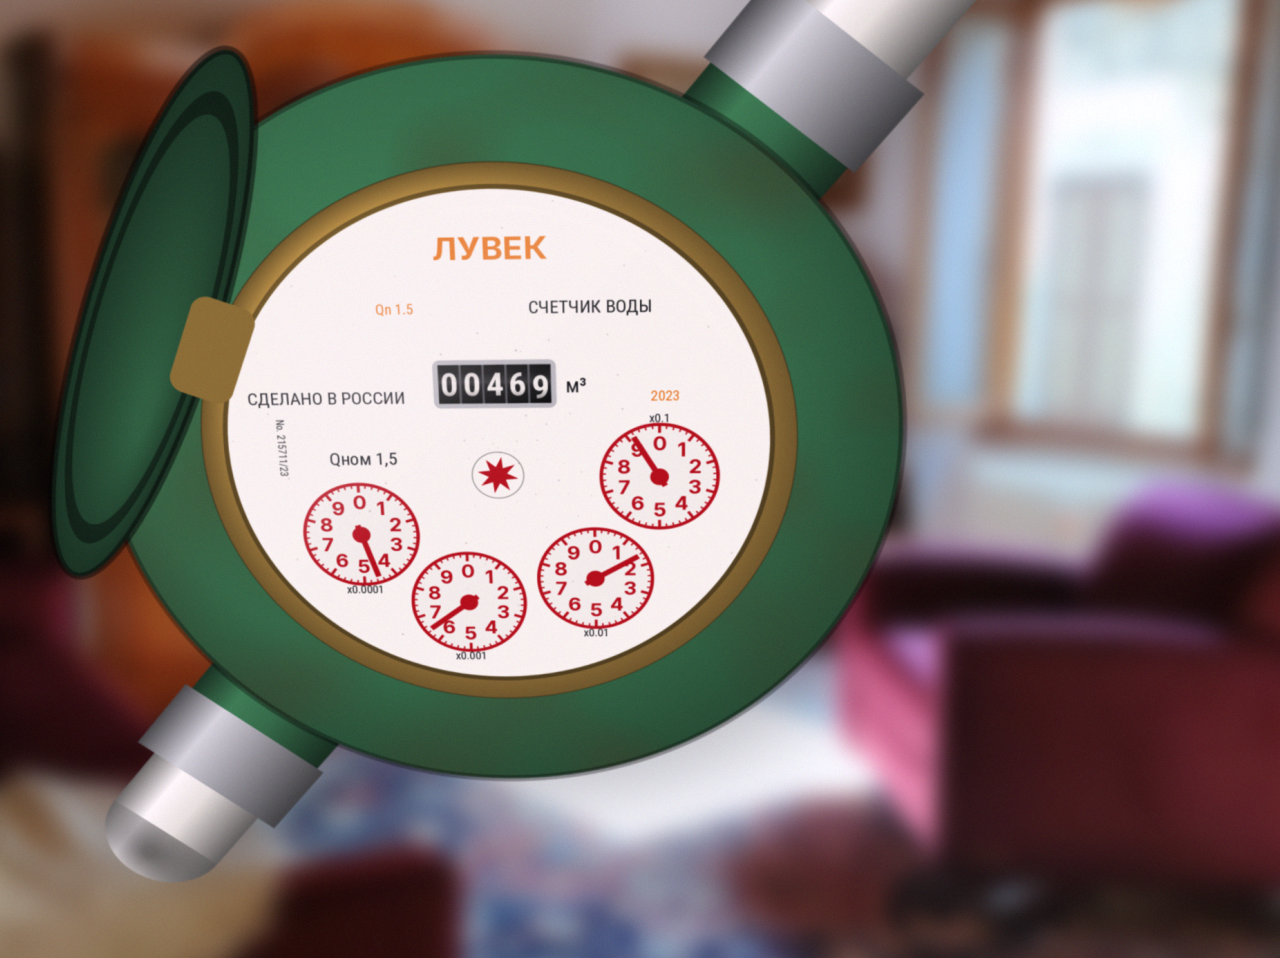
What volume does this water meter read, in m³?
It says 468.9164 m³
